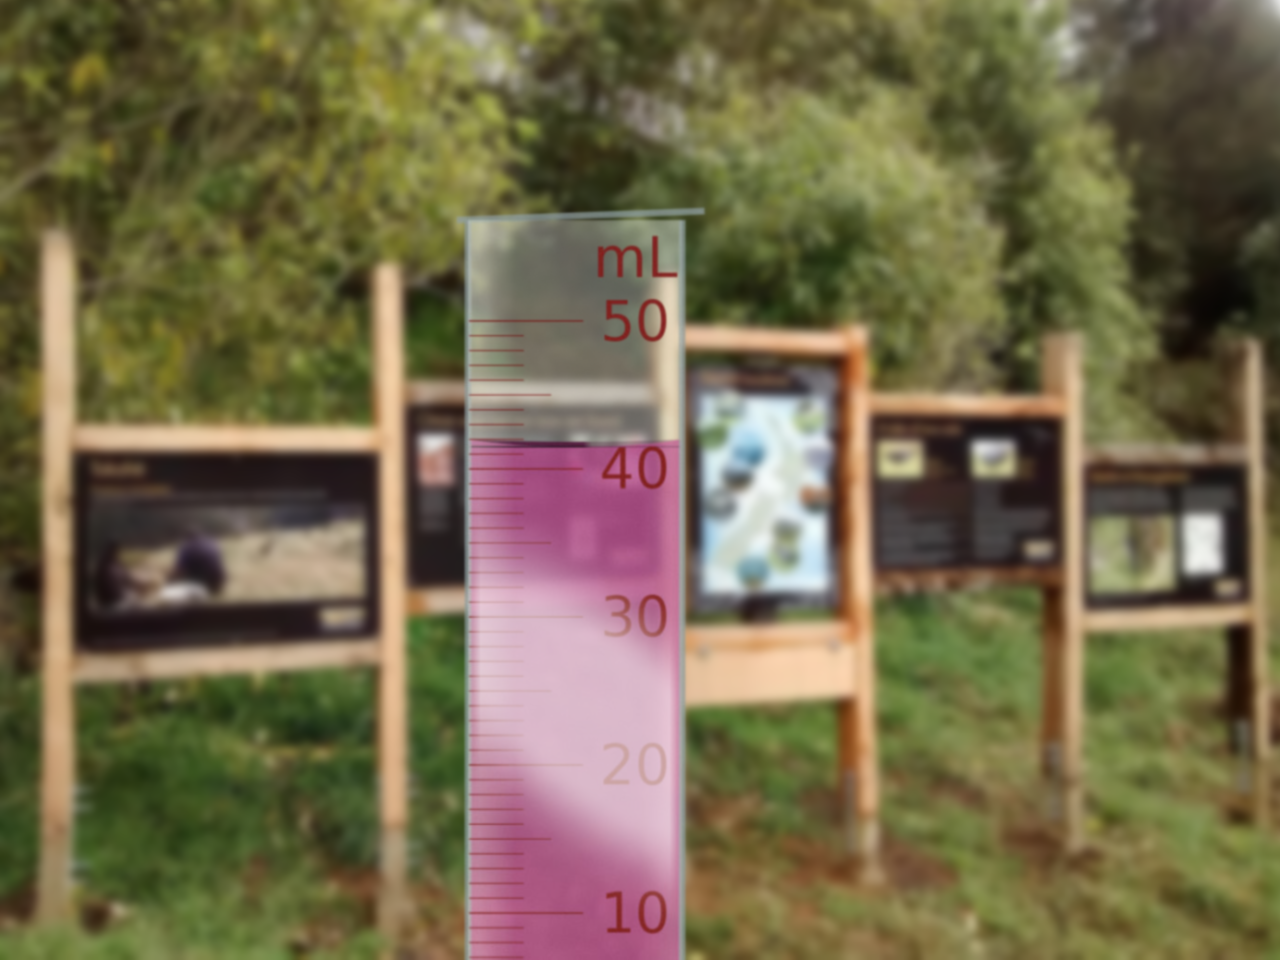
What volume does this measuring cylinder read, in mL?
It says 41.5 mL
